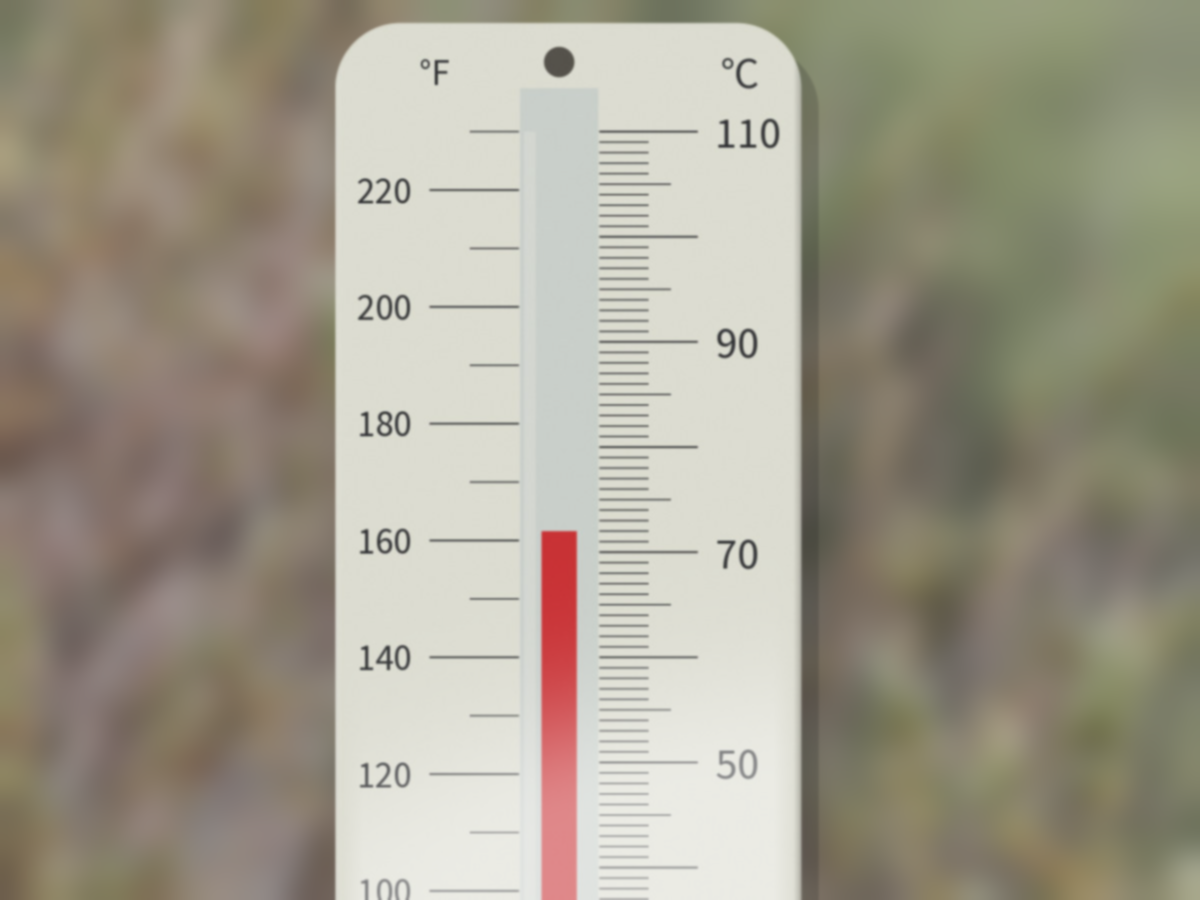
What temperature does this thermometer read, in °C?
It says 72 °C
